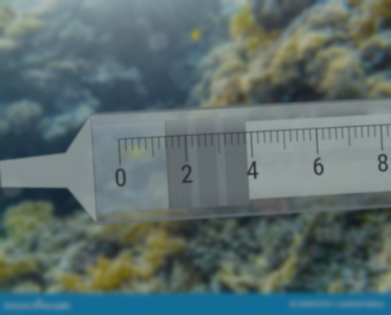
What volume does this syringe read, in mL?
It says 1.4 mL
